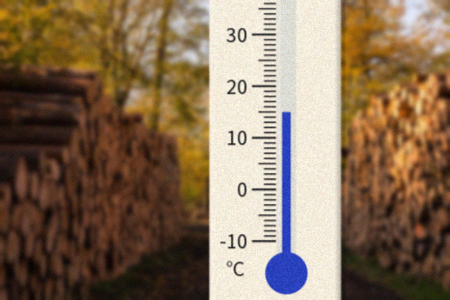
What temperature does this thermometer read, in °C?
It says 15 °C
